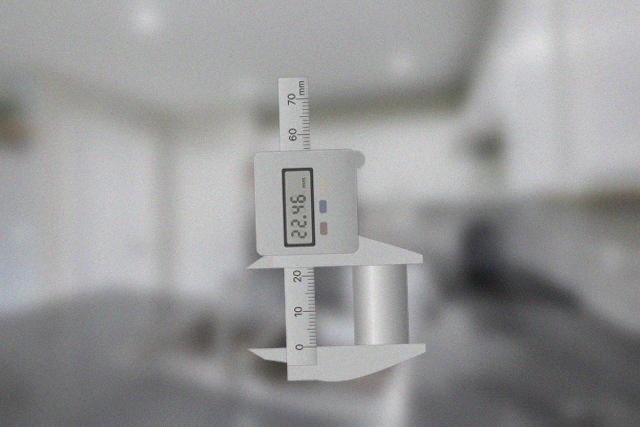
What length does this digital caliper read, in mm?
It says 22.46 mm
